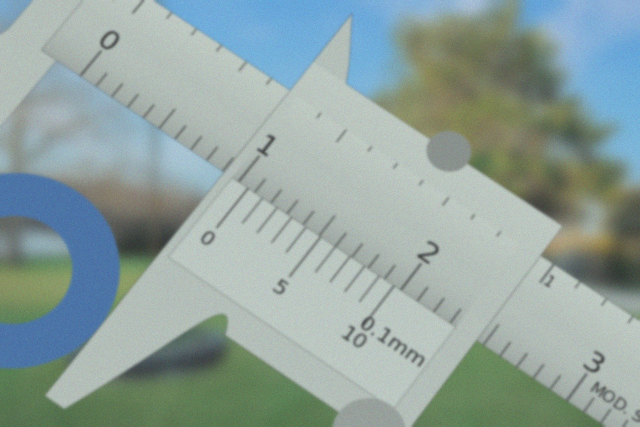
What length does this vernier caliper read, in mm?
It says 10.6 mm
